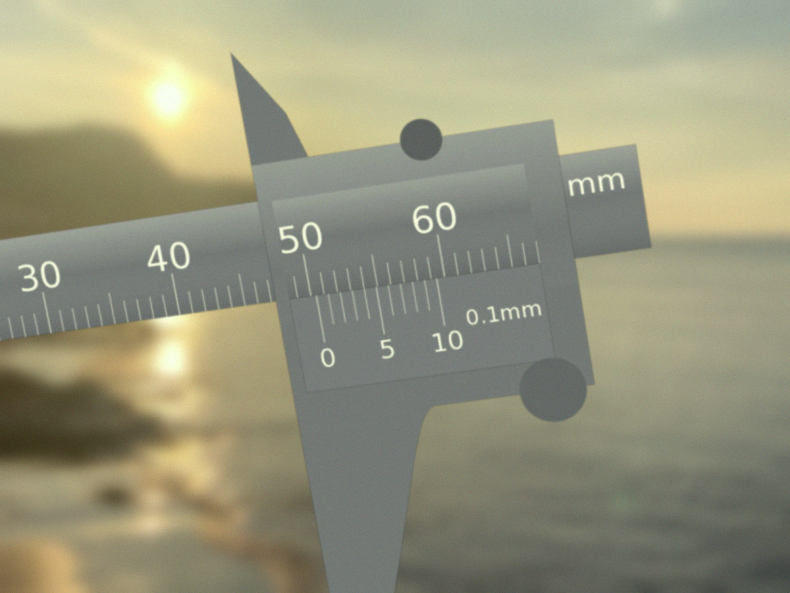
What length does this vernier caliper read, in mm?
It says 50.4 mm
